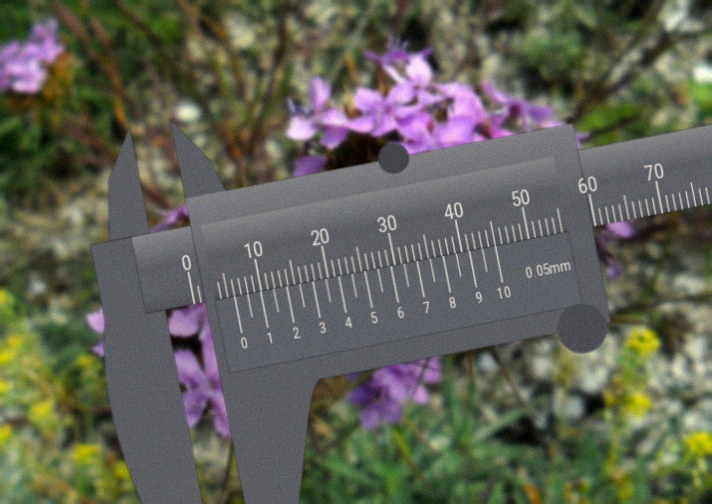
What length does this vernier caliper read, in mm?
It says 6.0 mm
